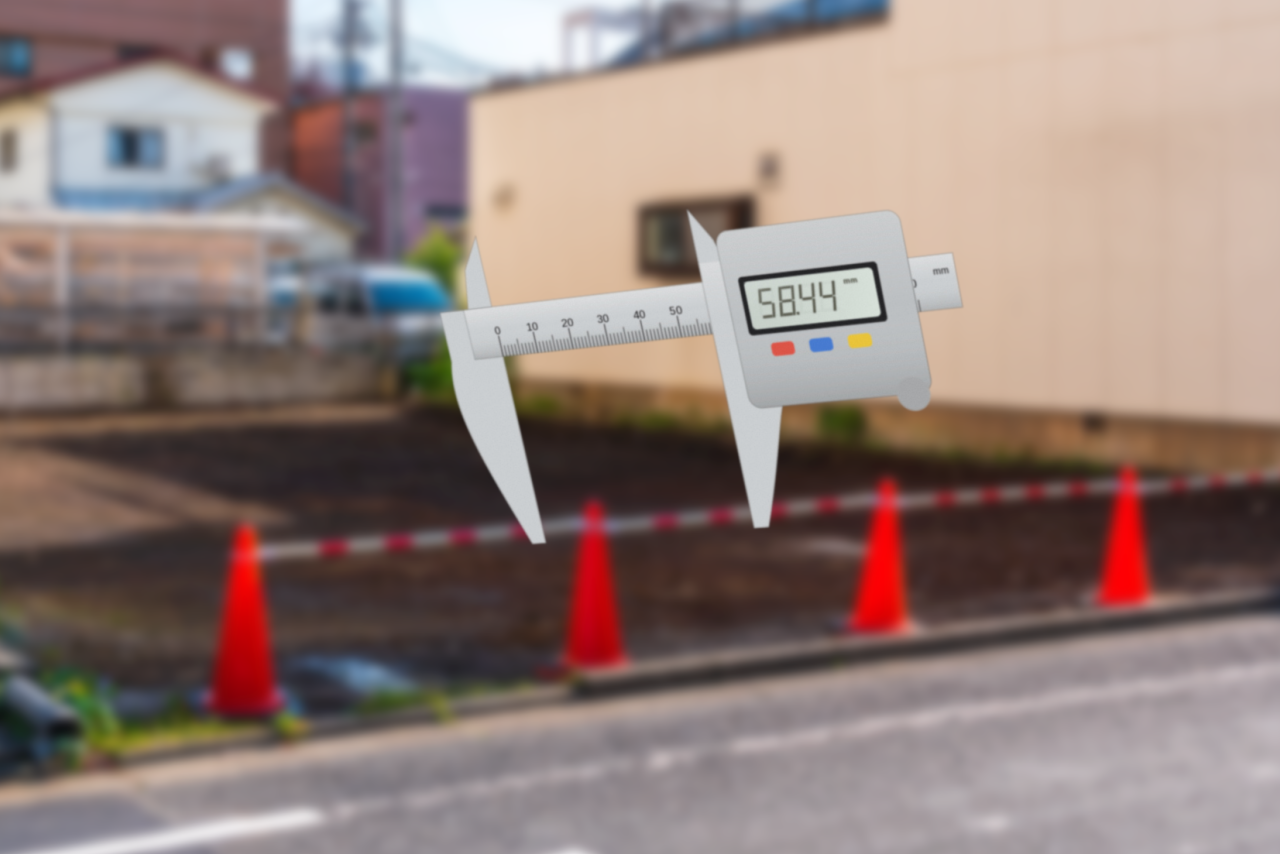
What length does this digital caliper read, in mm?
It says 58.44 mm
